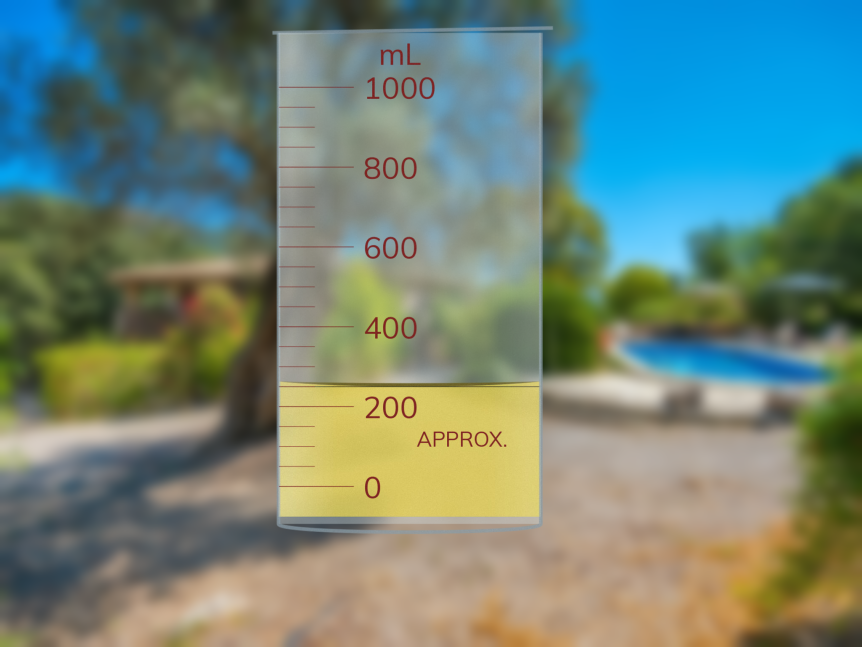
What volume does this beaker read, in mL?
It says 250 mL
